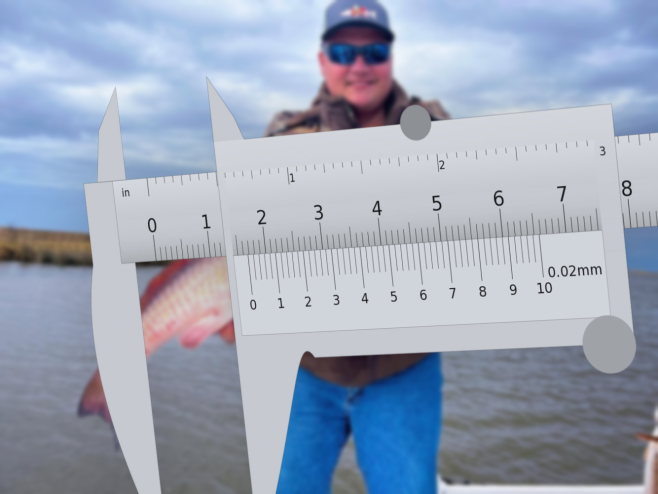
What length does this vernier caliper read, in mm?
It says 16.8 mm
